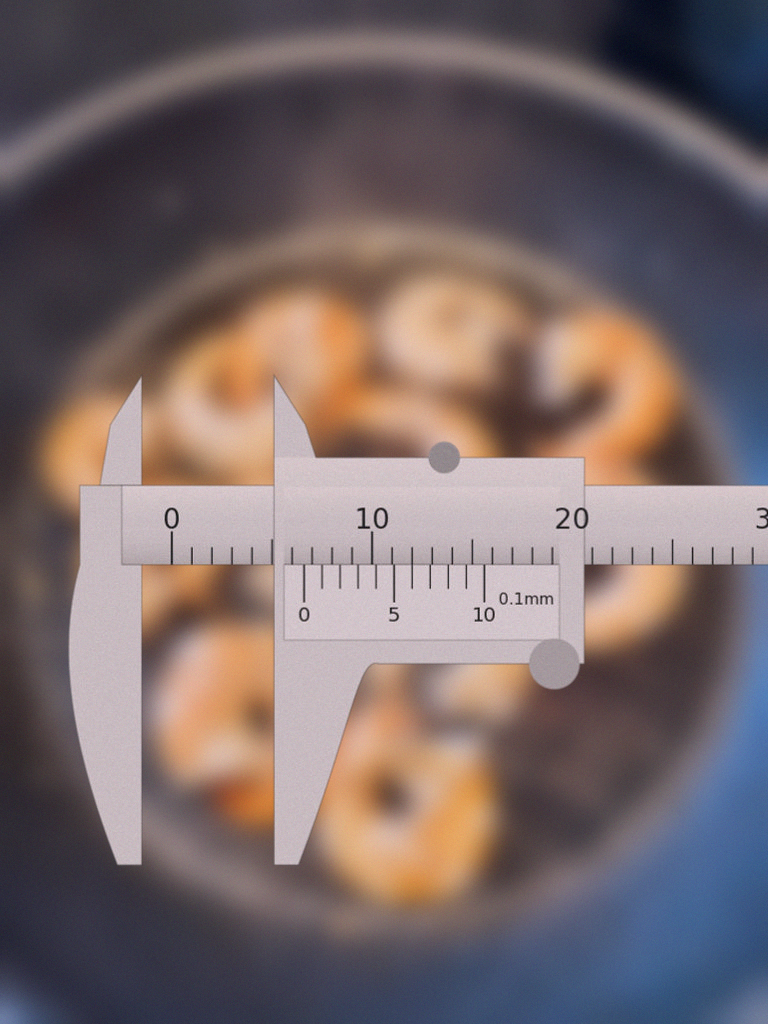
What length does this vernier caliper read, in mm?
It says 6.6 mm
